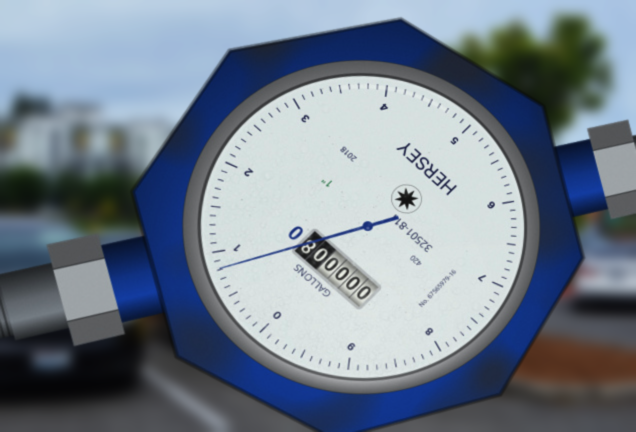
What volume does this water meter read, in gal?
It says 80.8 gal
